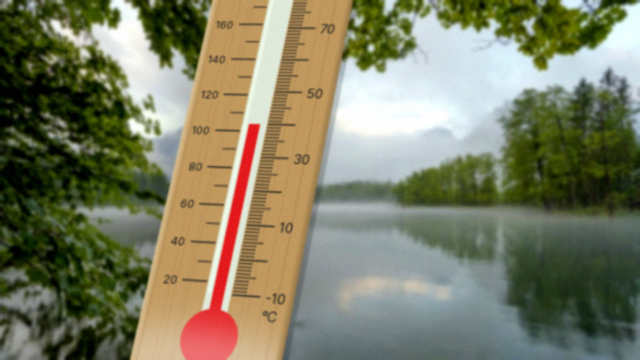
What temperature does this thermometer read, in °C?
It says 40 °C
